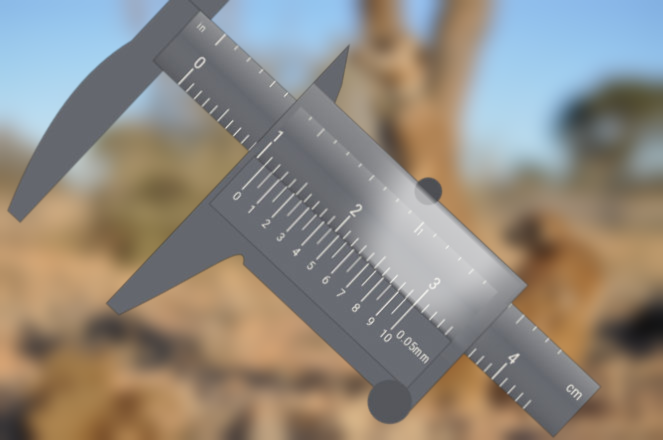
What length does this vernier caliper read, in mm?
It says 11.0 mm
